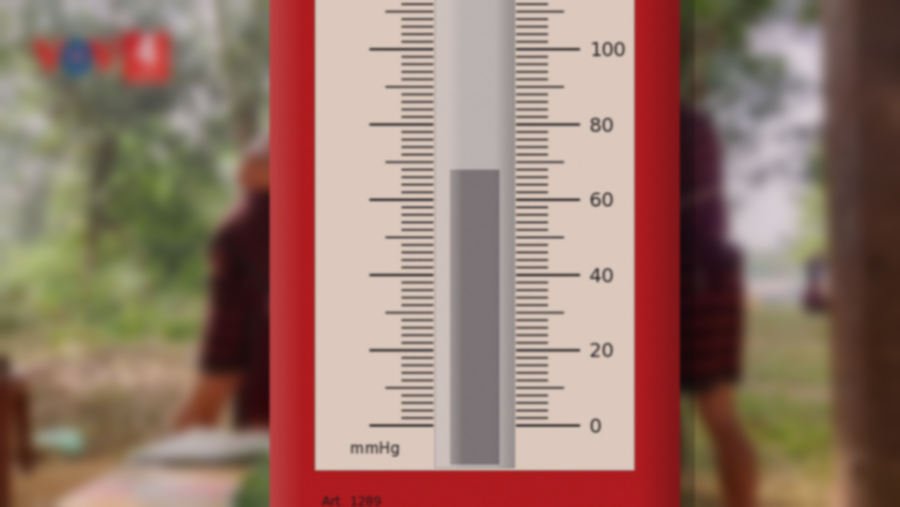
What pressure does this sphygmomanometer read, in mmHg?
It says 68 mmHg
